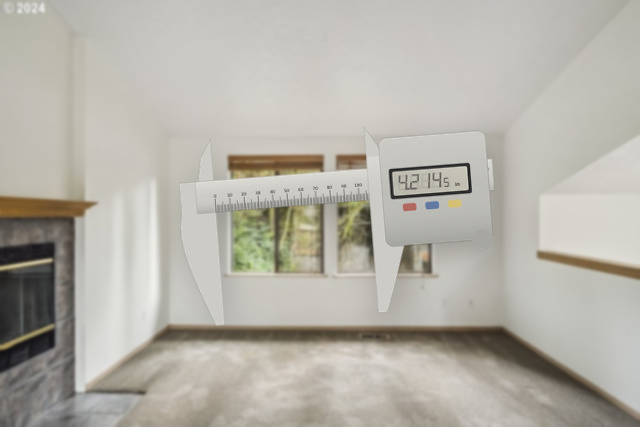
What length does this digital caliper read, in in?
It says 4.2145 in
